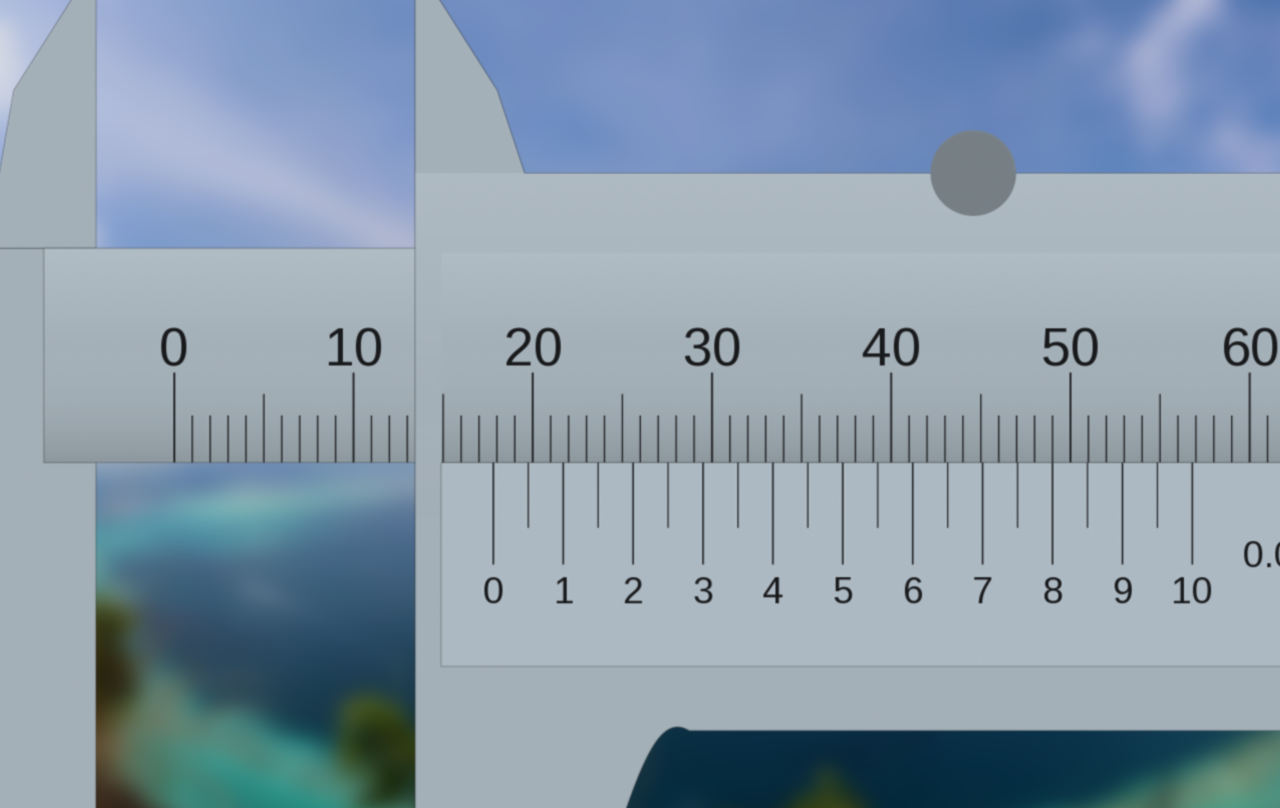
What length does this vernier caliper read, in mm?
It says 17.8 mm
